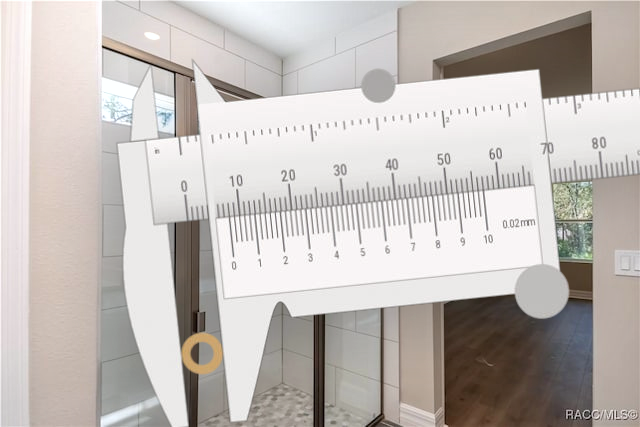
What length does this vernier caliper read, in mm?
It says 8.0 mm
